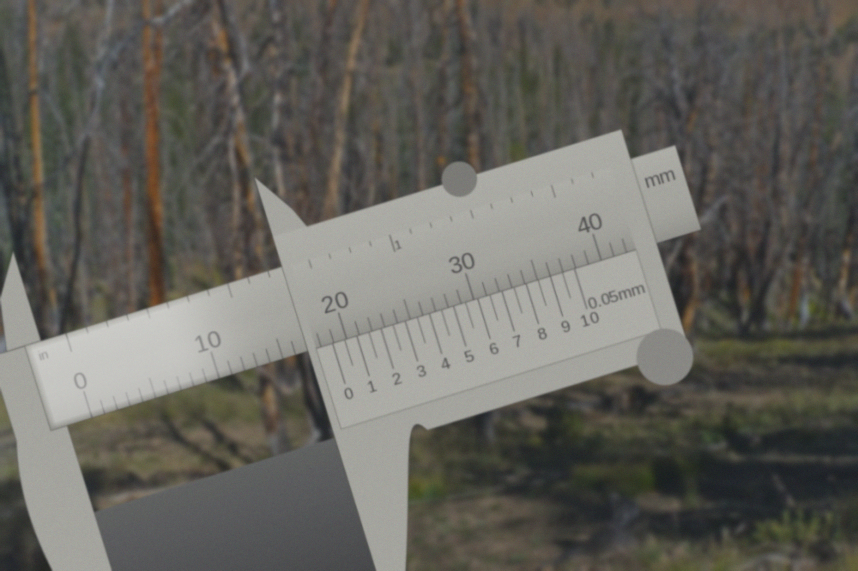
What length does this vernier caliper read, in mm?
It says 18.9 mm
